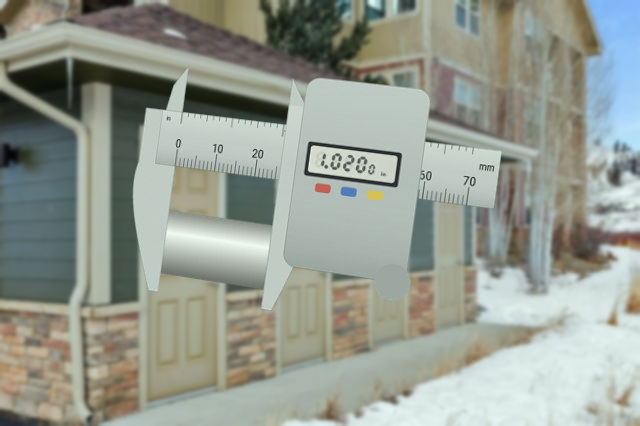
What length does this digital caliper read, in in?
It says 1.0200 in
